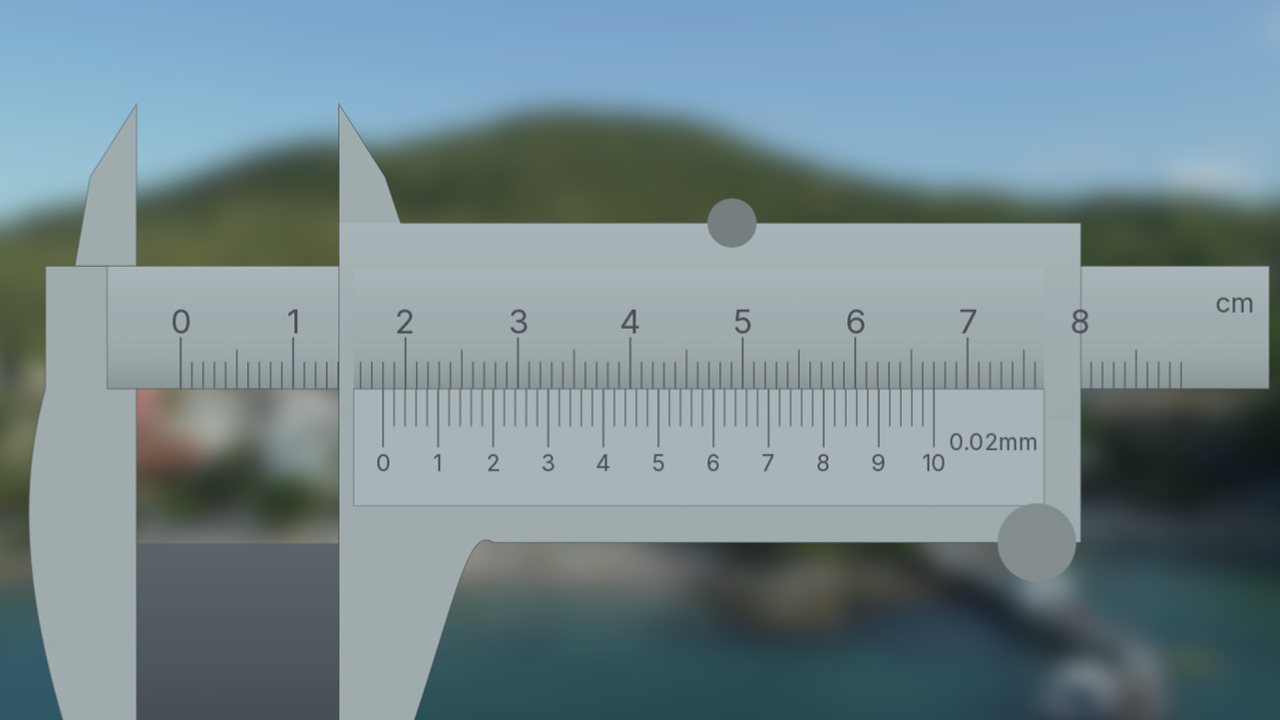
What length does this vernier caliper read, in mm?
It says 18.0 mm
